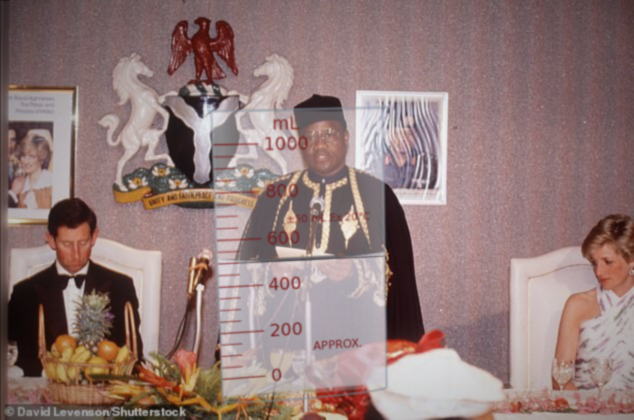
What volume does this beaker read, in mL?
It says 500 mL
